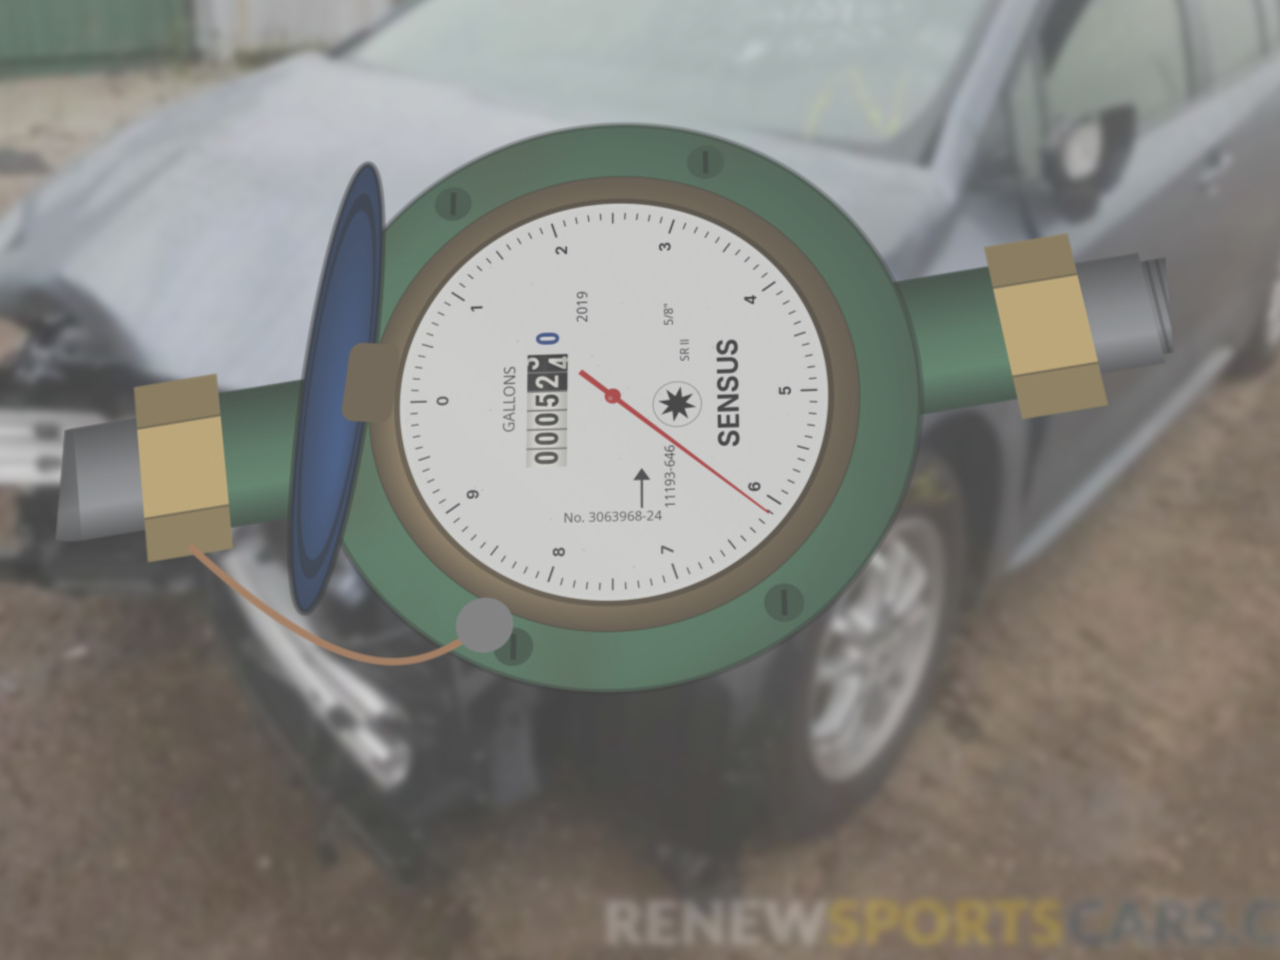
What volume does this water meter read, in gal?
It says 5236.1 gal
